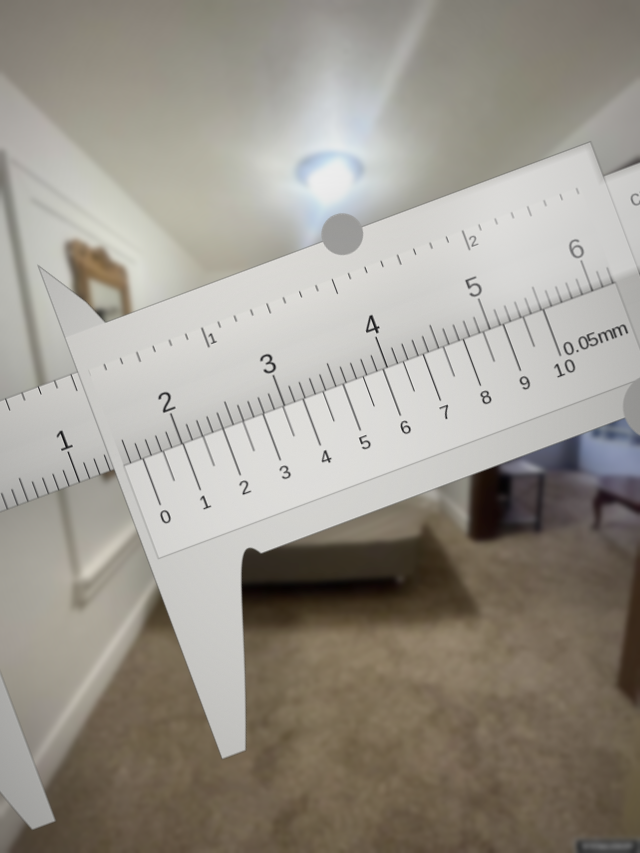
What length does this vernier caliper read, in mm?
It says 16.2 mm
